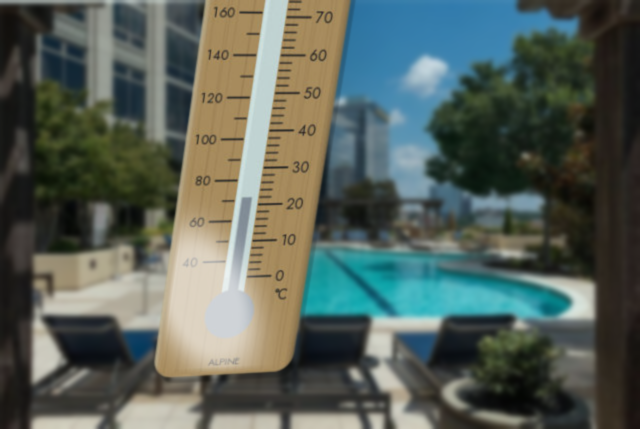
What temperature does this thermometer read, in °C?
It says 22 °C
